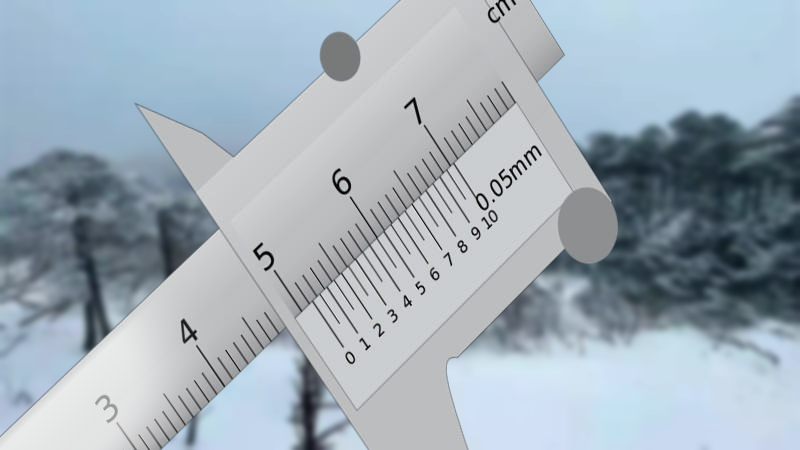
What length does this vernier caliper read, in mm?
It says 51.4 mm
